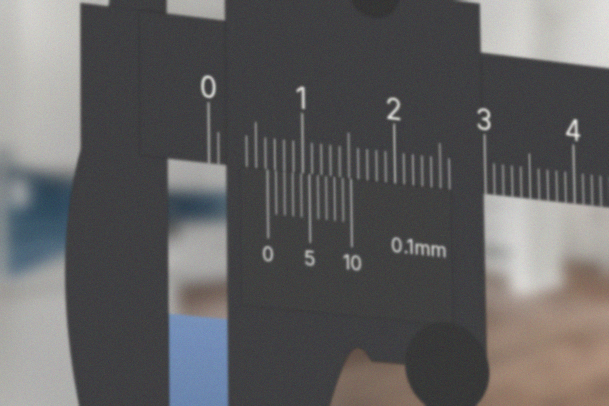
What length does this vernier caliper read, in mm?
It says 6.2 mm
